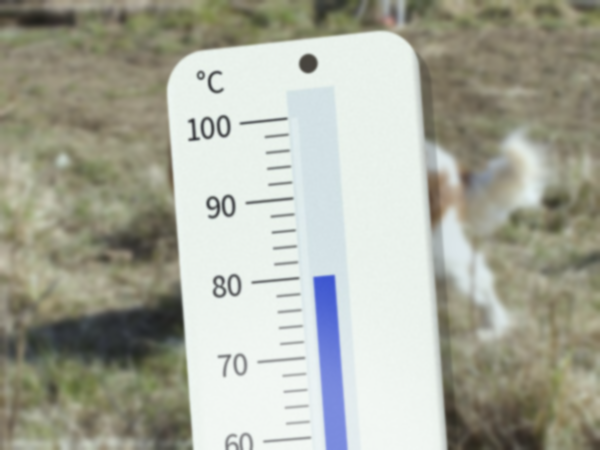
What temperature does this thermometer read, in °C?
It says 80 °C
